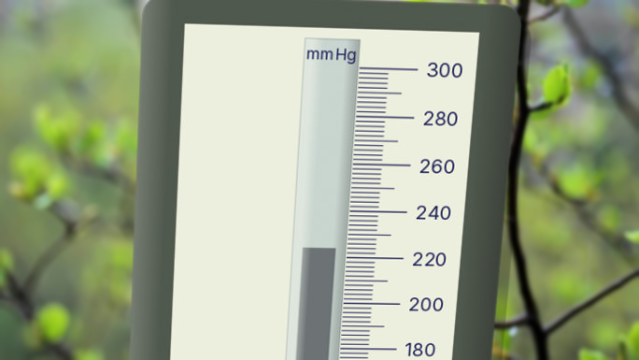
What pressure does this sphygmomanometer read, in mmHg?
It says 224 mmHg
